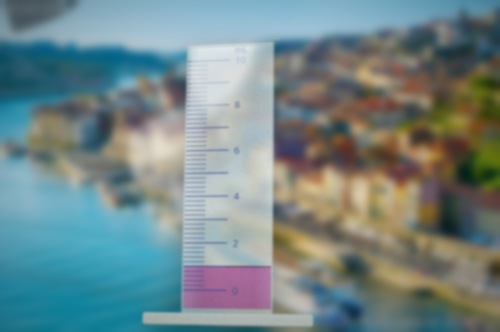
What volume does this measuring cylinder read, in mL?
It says 1 mL
